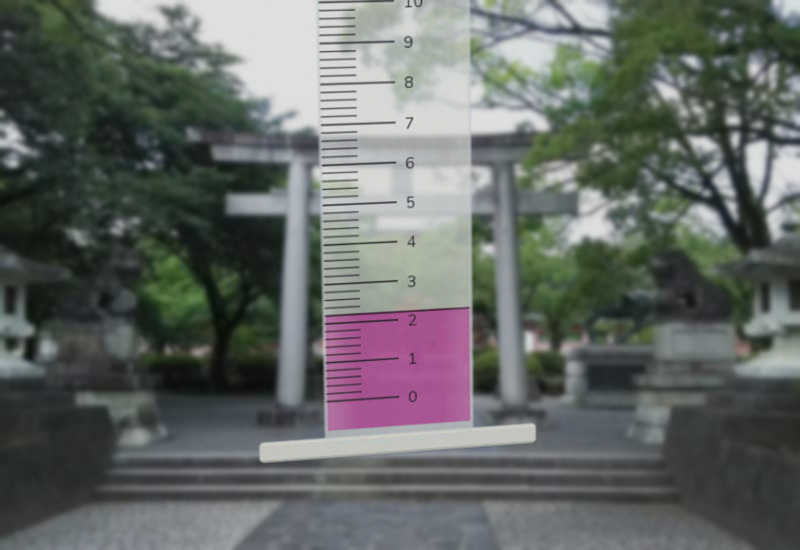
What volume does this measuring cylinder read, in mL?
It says 2.2 mL
